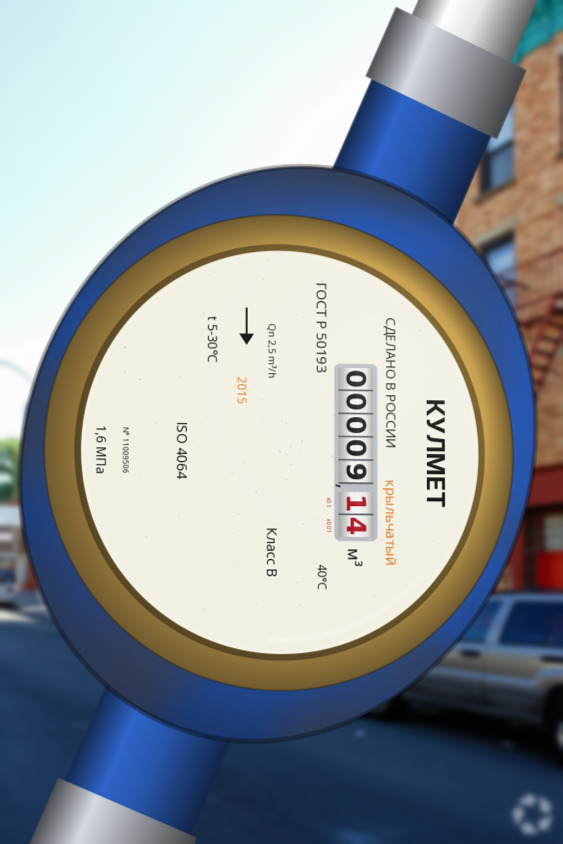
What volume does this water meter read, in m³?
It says 9.14 m³
